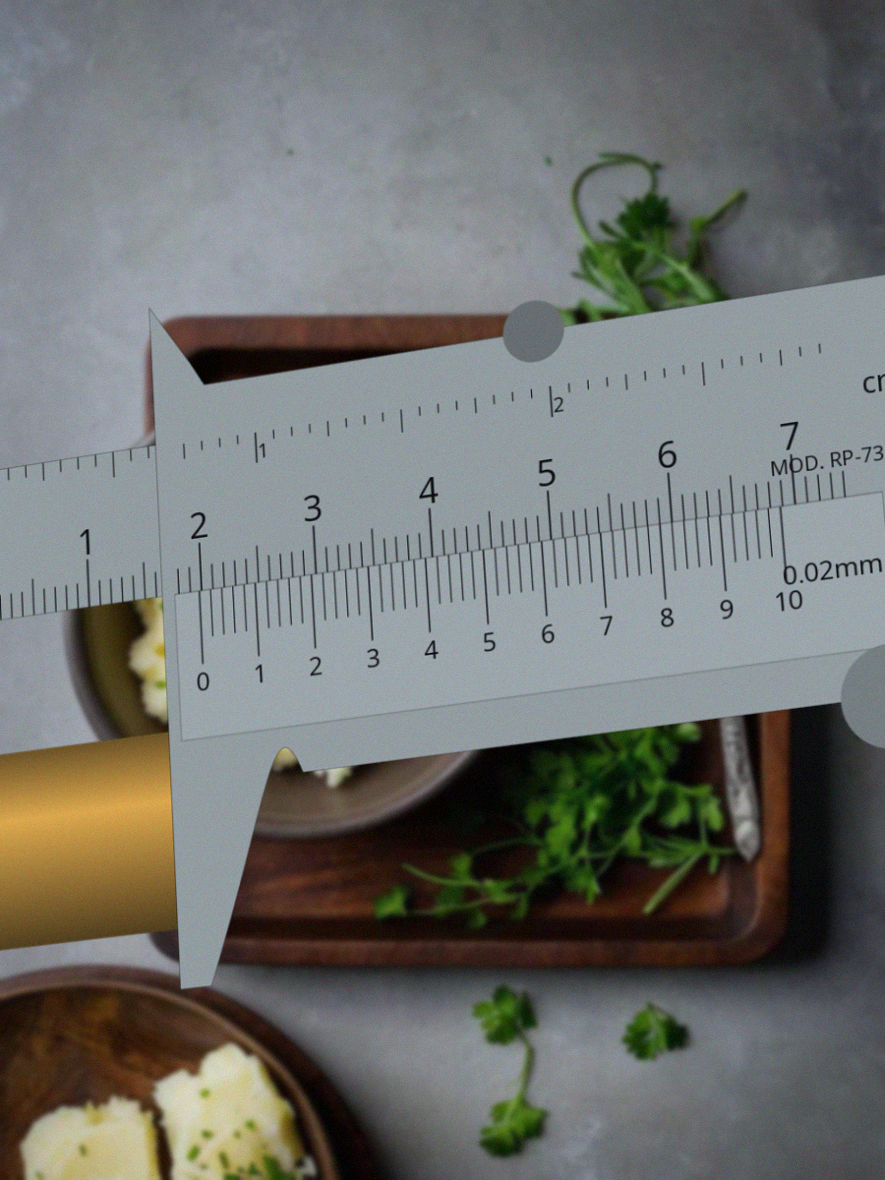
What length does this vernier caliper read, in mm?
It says 19.8 mm
